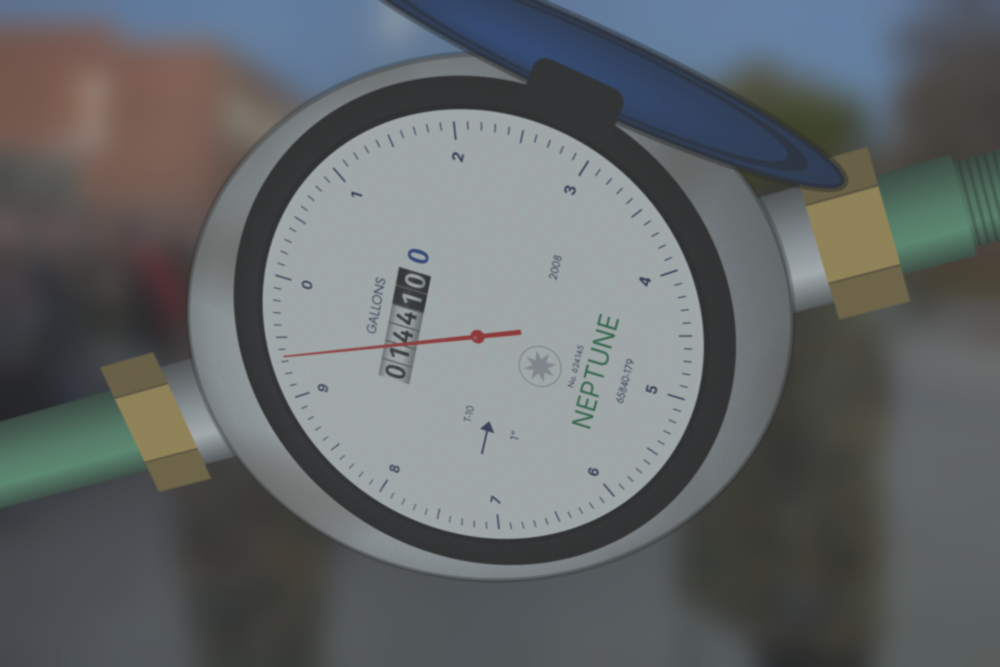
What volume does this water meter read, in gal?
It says 144099.3 gal
